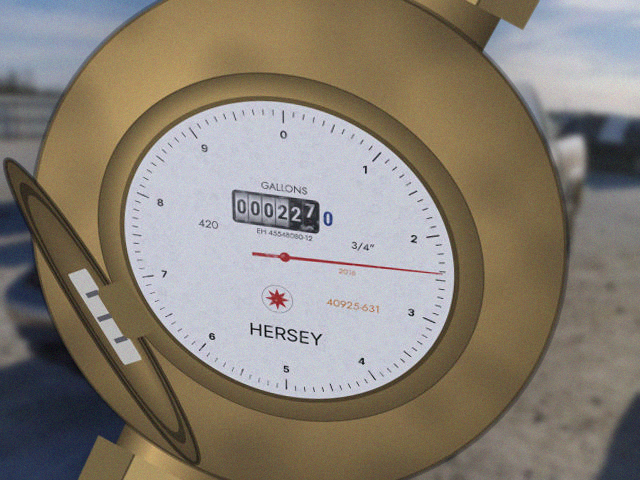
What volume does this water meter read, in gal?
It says 2272.4 gal
